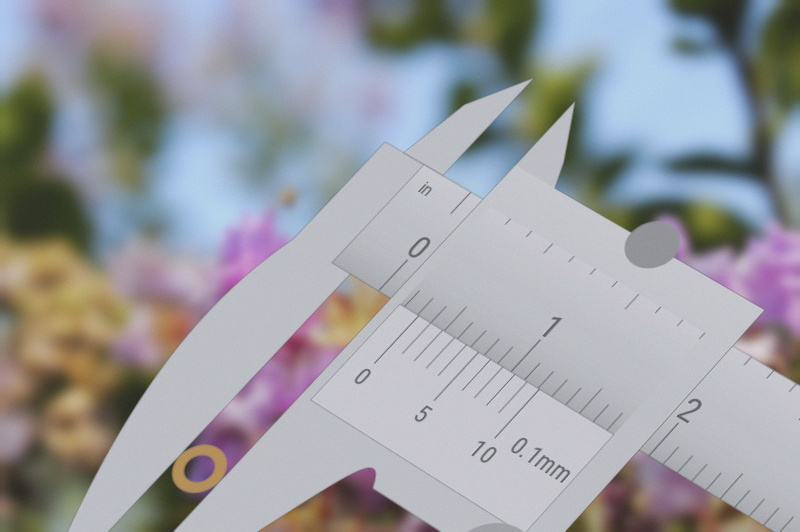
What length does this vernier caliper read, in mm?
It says 3.1 mm
